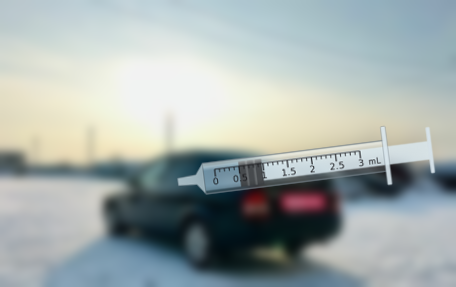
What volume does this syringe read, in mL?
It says 0.5 mL
